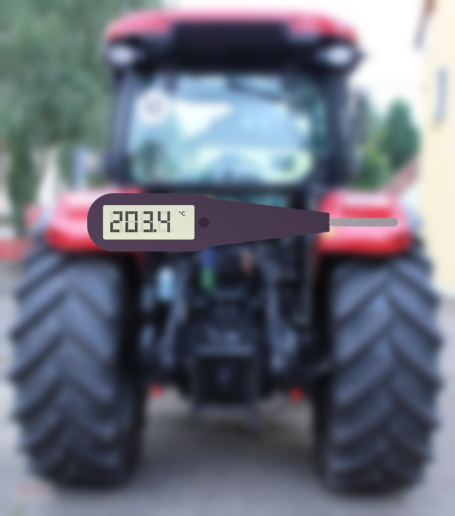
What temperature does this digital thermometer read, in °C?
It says 203.4 °C
